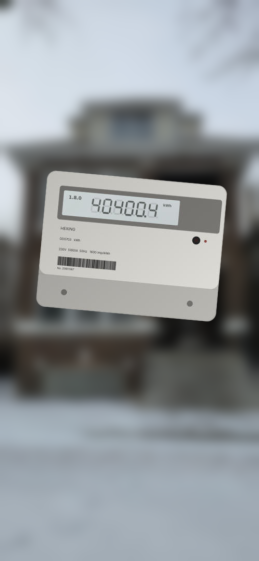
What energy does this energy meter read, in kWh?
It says 40400.4 kWh
